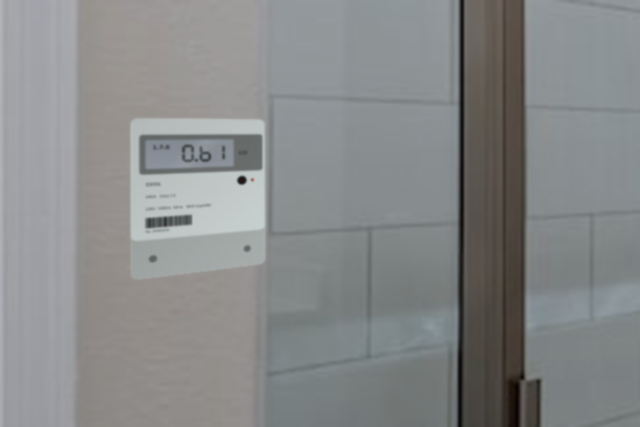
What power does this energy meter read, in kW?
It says 0.61 kW
